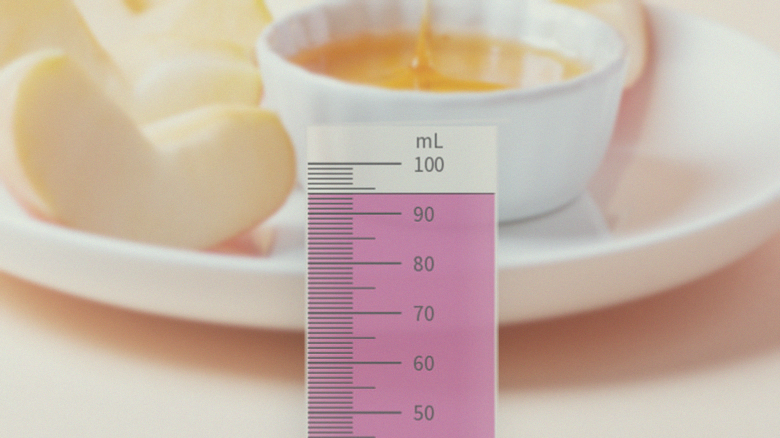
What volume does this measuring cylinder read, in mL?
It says 94 mL
